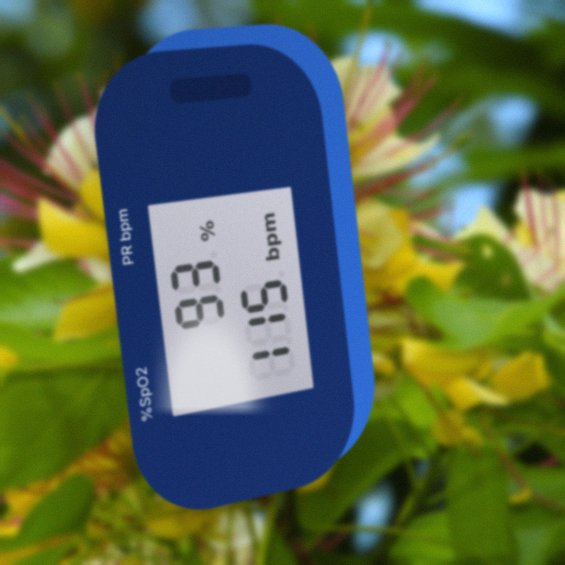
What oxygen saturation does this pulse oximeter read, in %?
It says 93 %
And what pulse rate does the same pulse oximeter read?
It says 115 bpm
